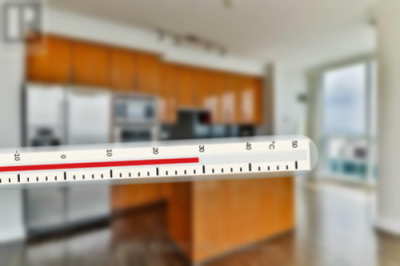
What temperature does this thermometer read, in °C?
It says 29 °C
